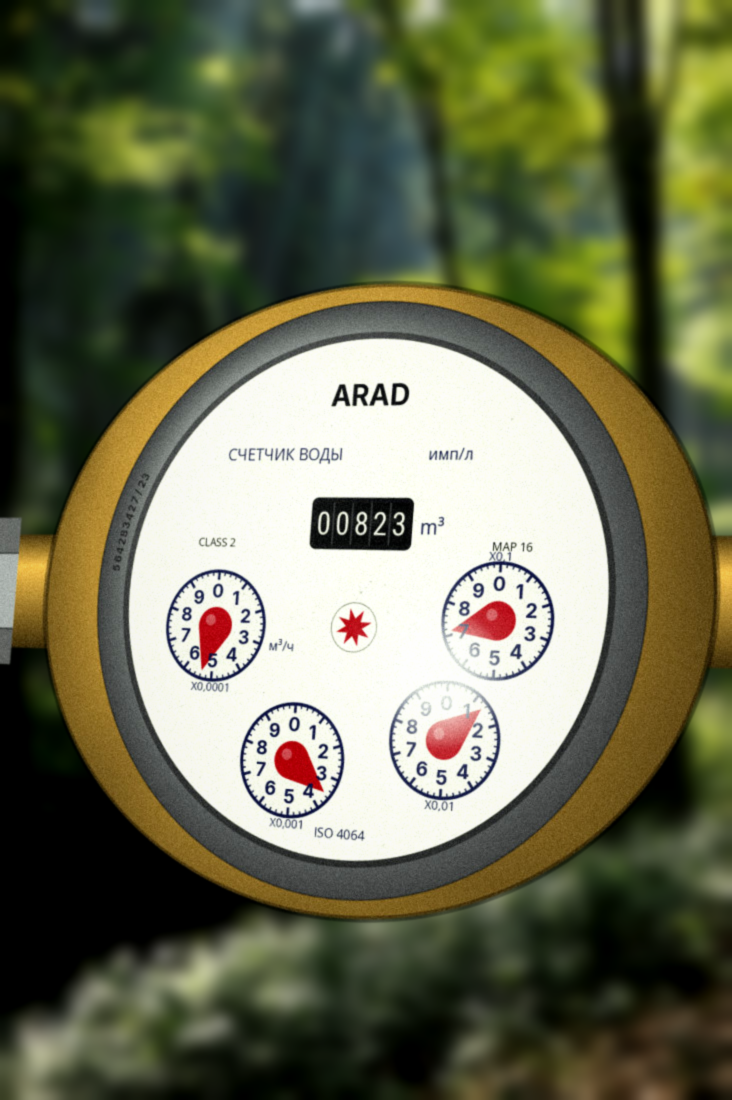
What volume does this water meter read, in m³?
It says 823.7135 m³
